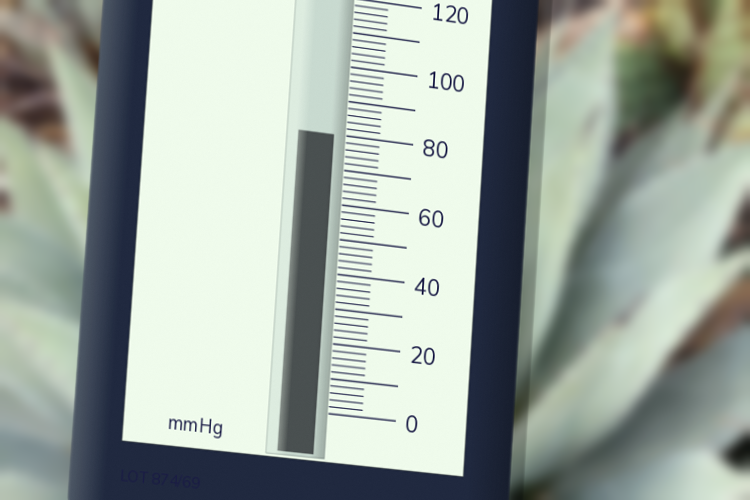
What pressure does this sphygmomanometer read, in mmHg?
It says 80 mmHg
